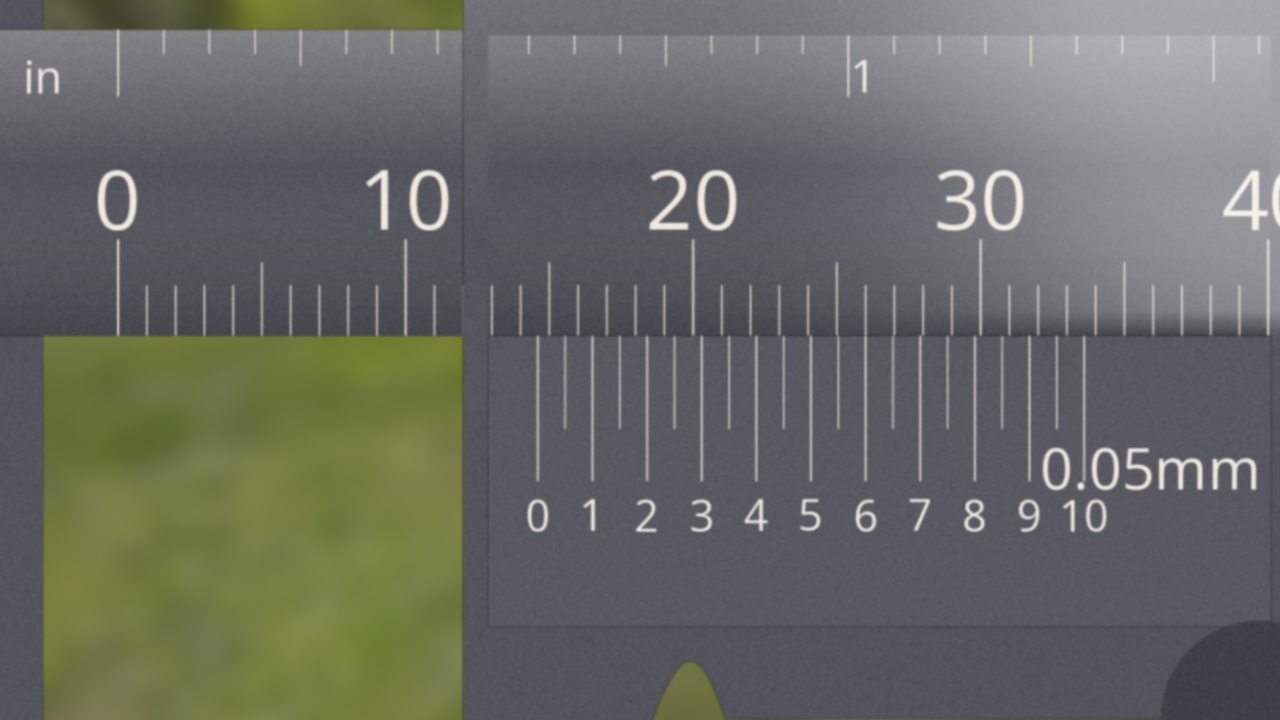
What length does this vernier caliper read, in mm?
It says 14.6 mm
